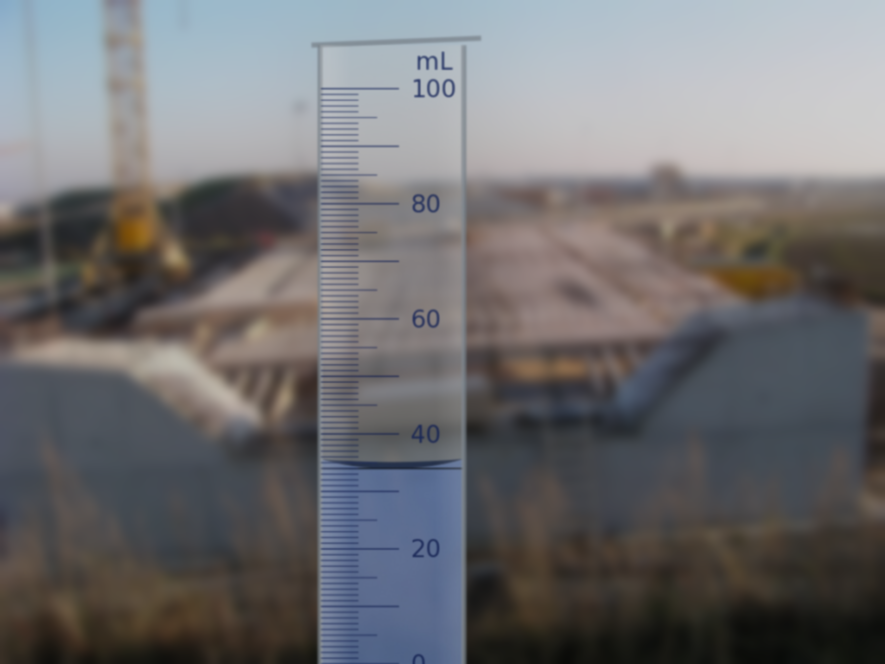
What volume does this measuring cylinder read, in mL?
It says 34 mL
